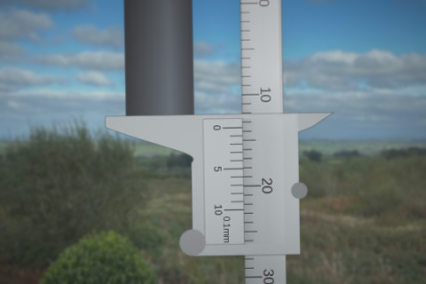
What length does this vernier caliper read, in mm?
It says 13.6 mm
